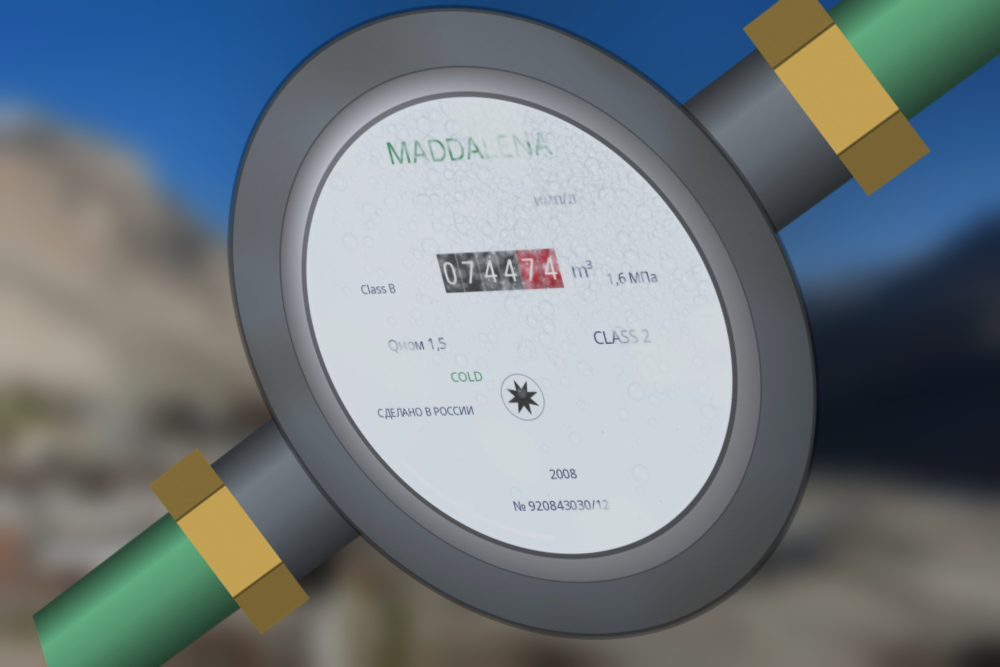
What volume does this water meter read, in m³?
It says 744.74 m³
